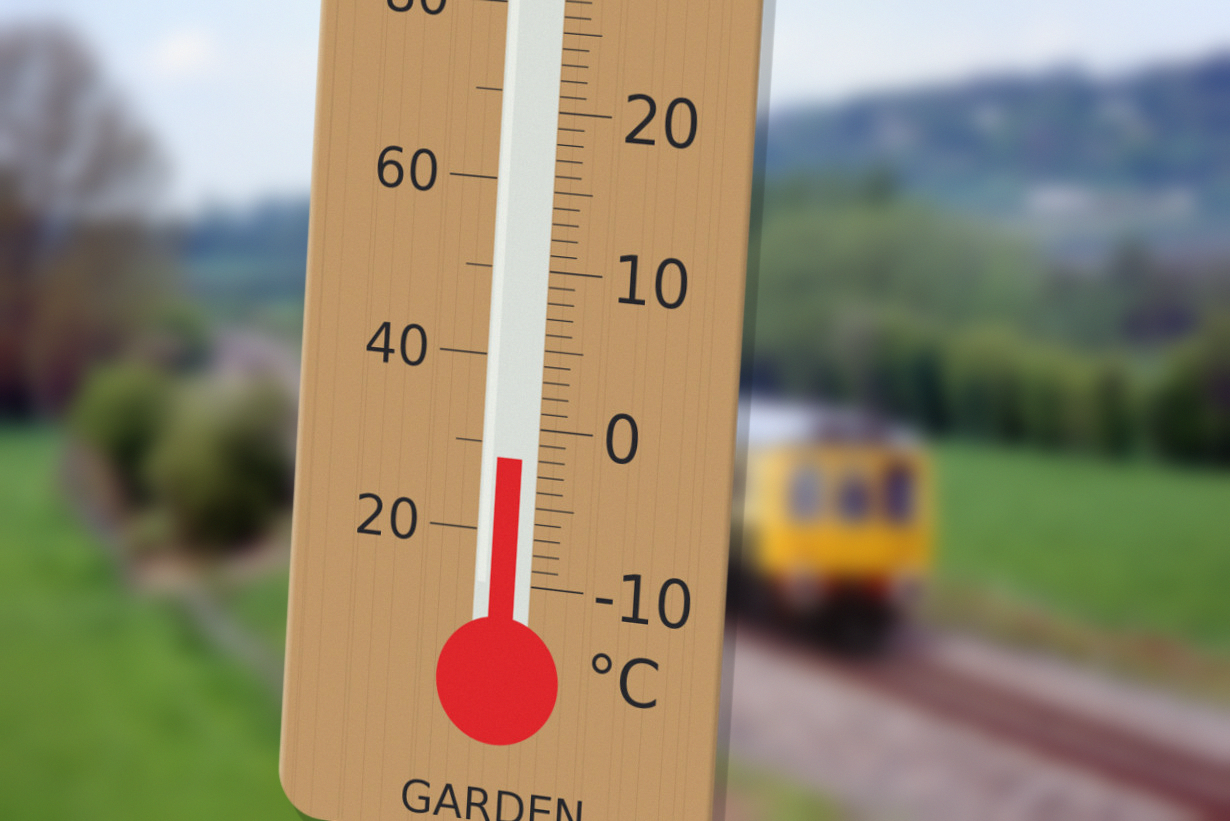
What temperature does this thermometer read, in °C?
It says -2 °C
